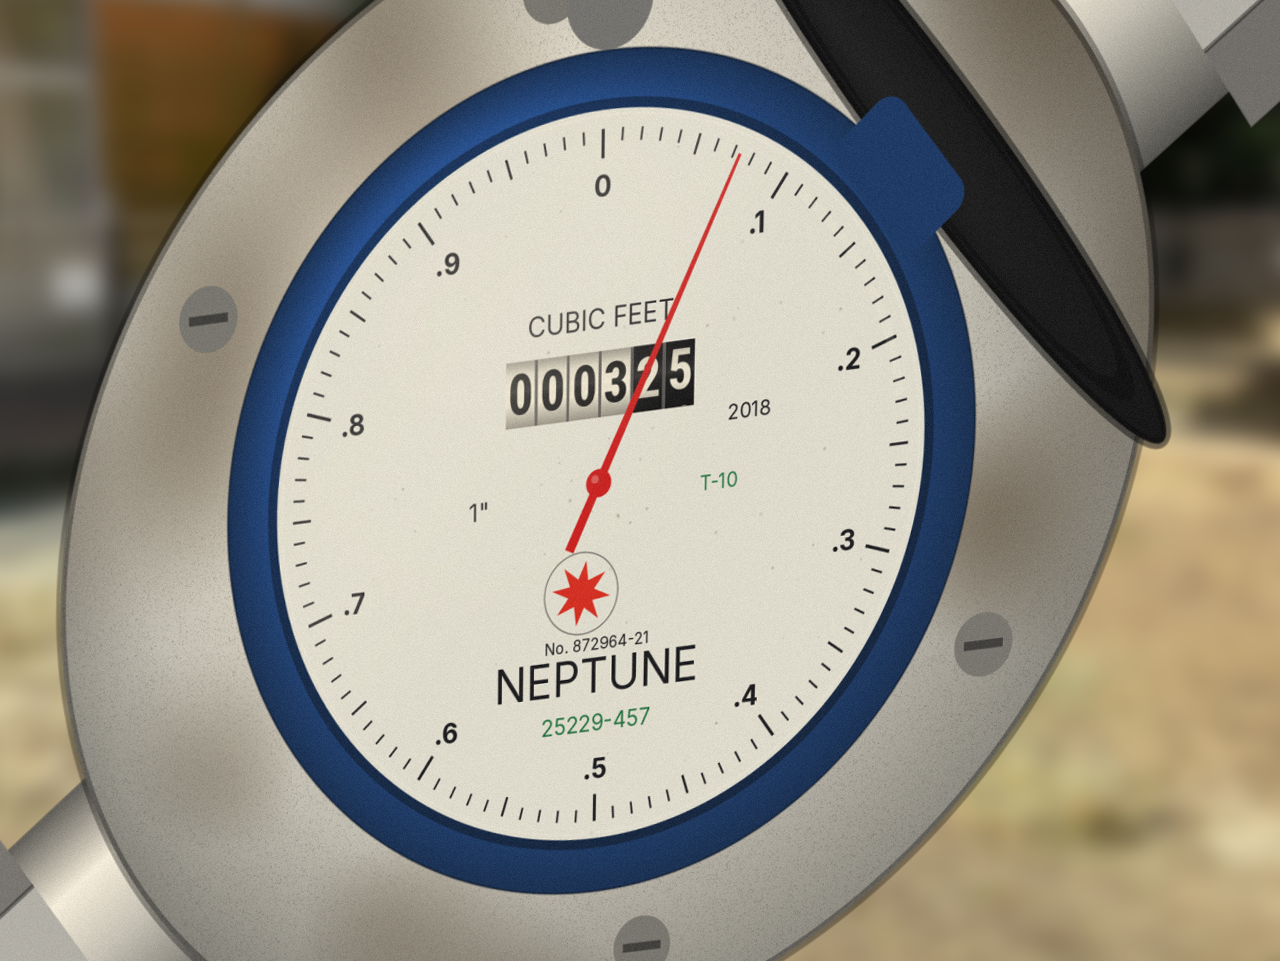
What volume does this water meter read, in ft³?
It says 325.07 ft³
